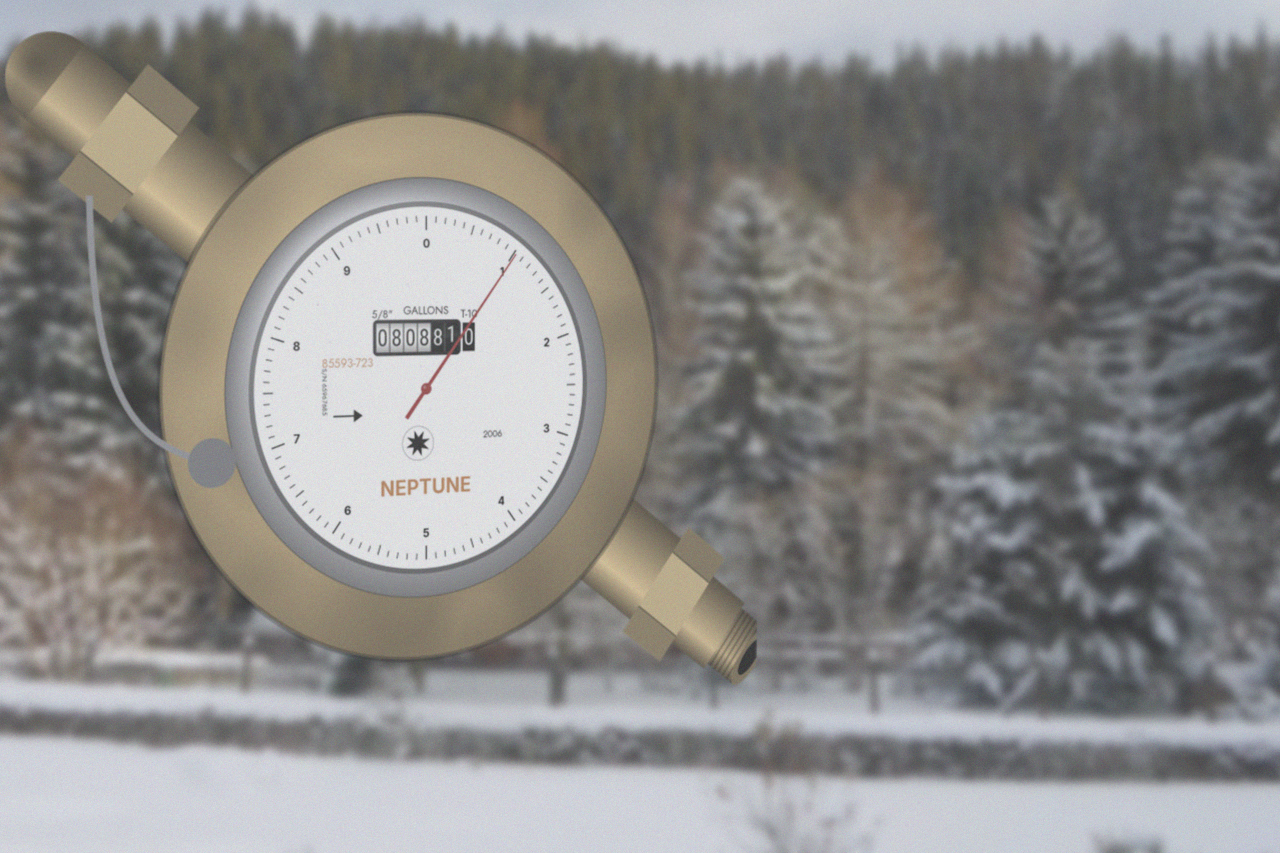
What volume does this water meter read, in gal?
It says 808811.0 gal
